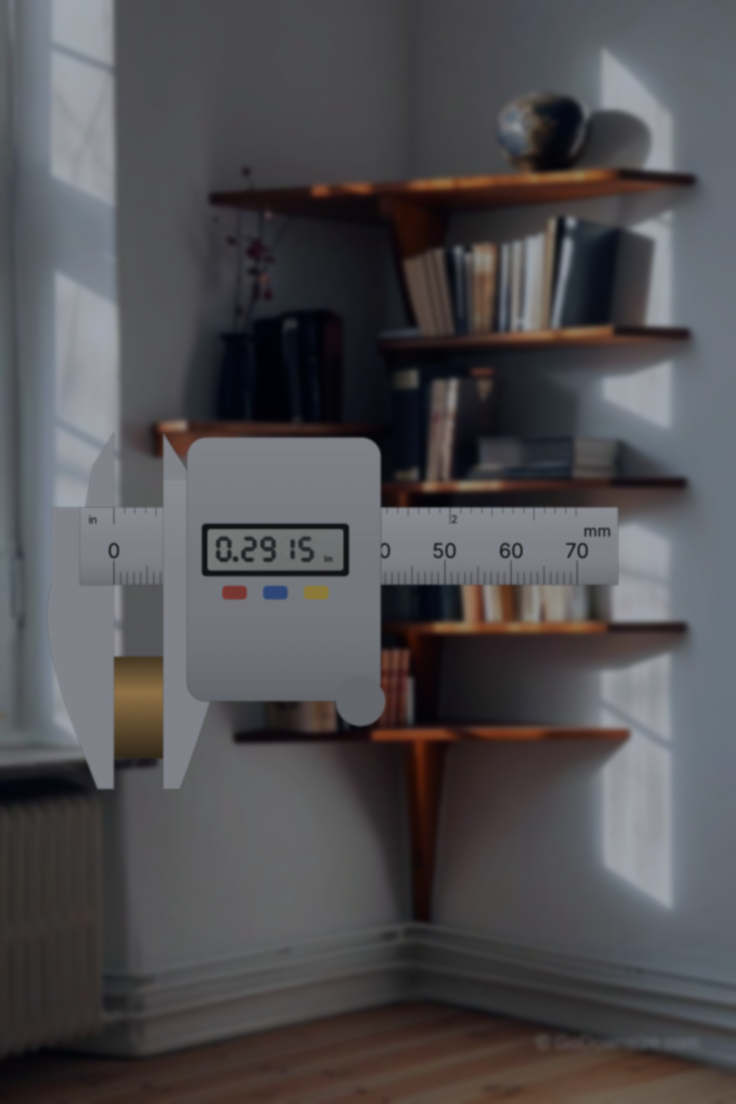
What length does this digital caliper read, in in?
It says 0.2915 in
